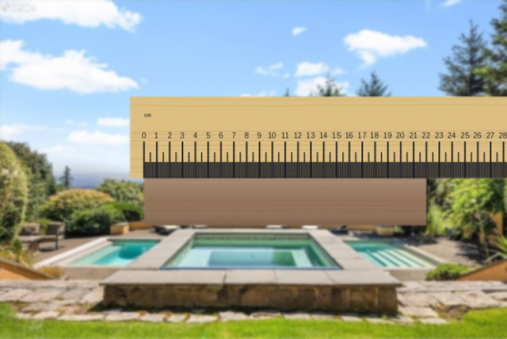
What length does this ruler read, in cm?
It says 22 cm
